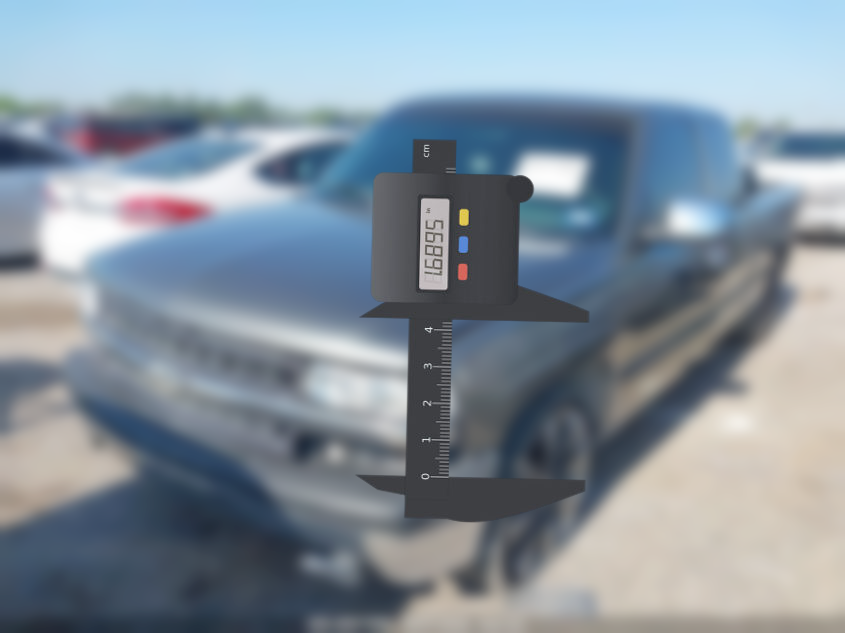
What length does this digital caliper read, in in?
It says 1.6895 in
